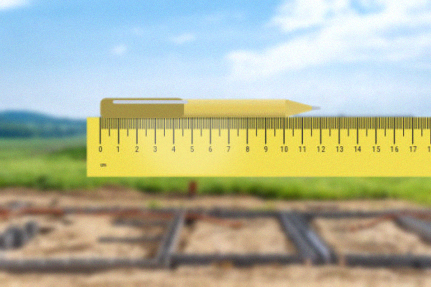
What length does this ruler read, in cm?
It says 12 cm
